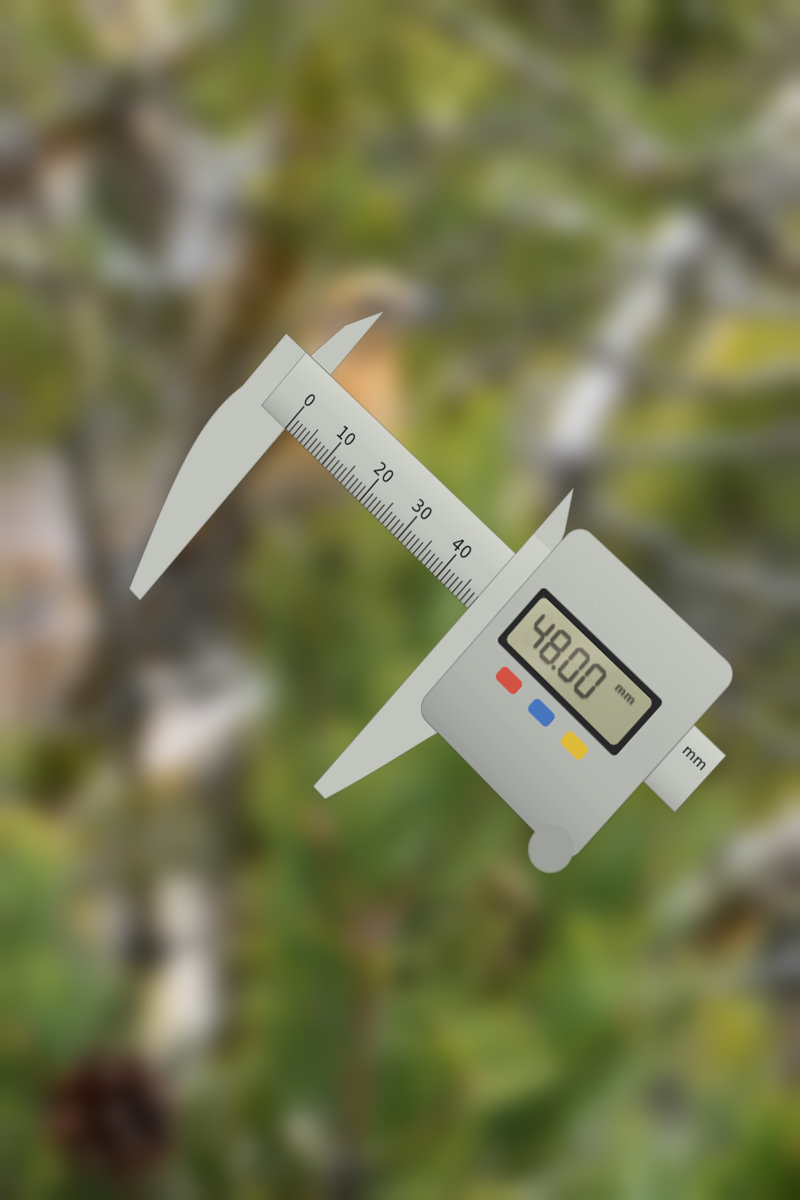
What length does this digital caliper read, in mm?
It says 48.00 mm
